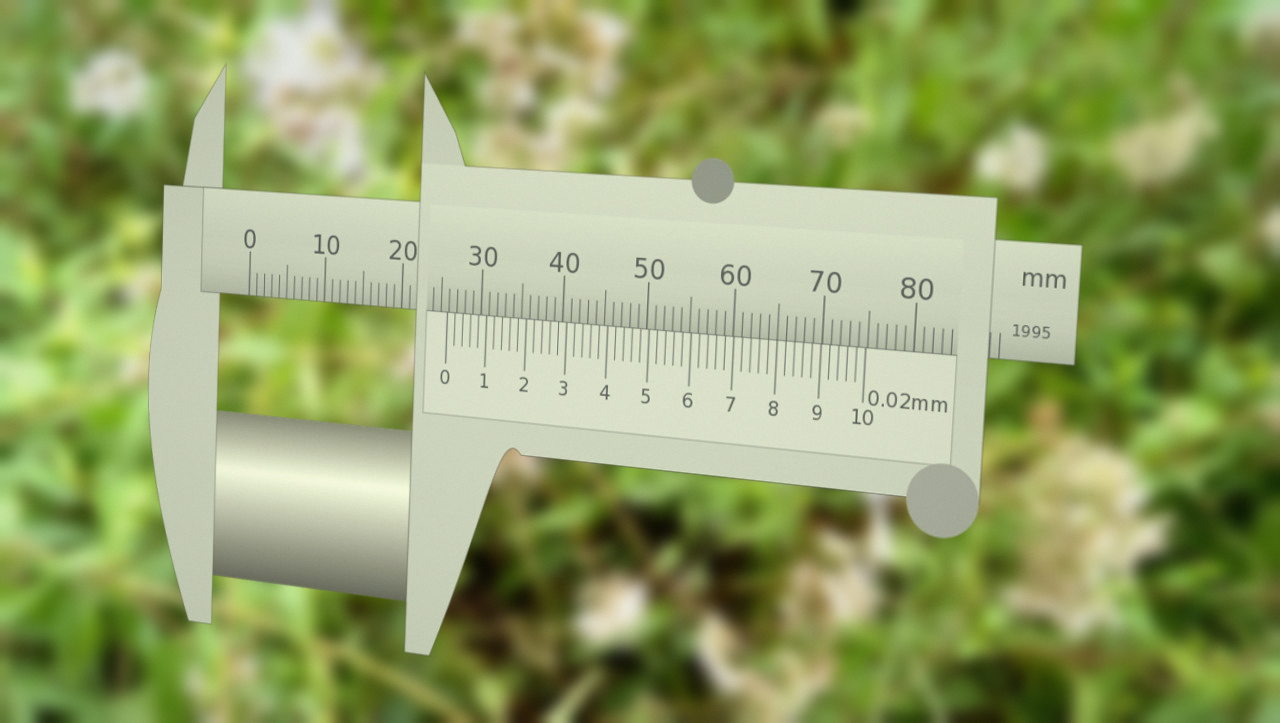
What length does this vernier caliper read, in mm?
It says 25.8 mm
